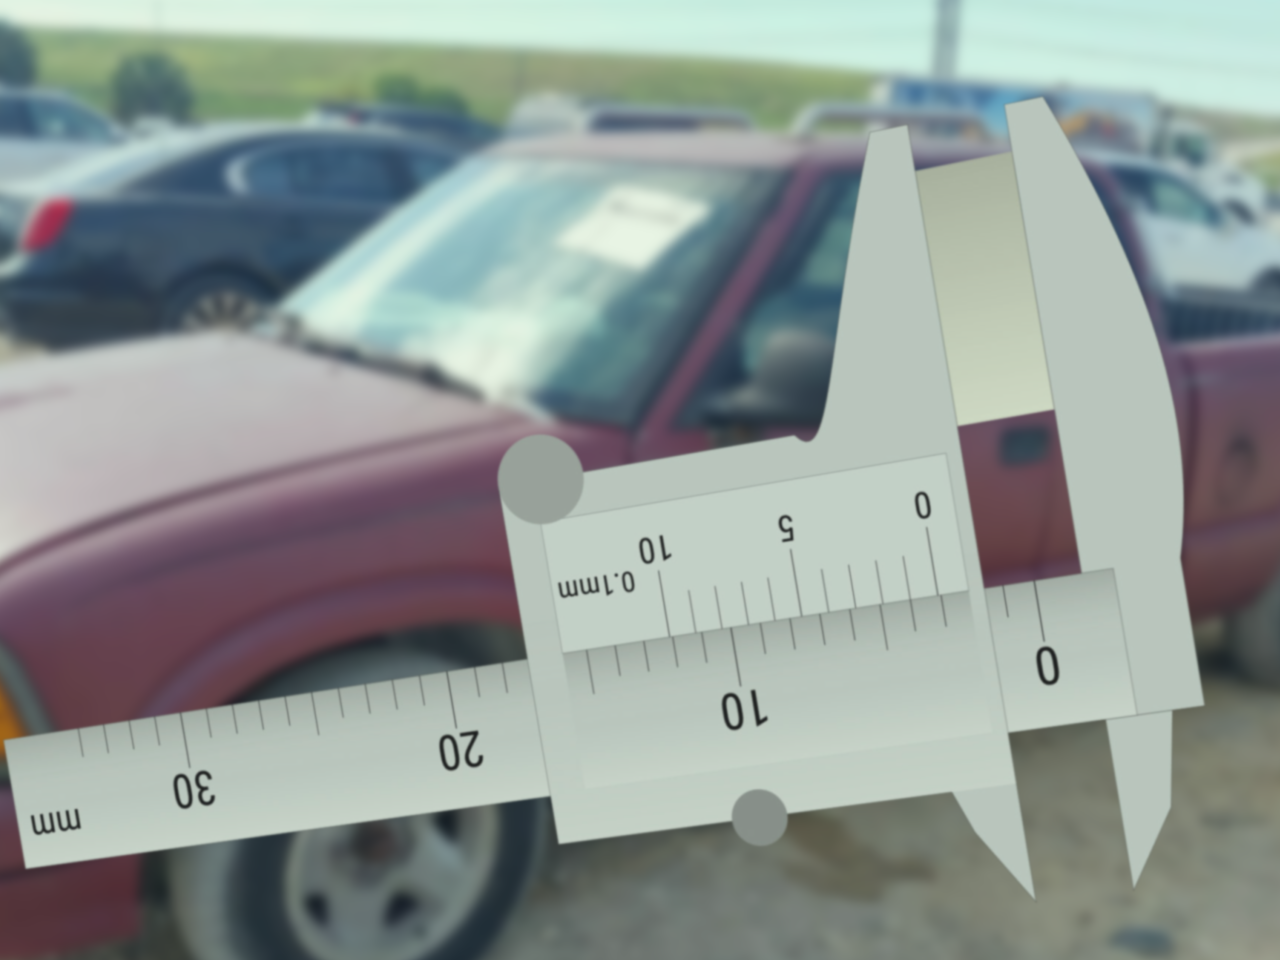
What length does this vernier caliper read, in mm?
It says 3.1 mm
